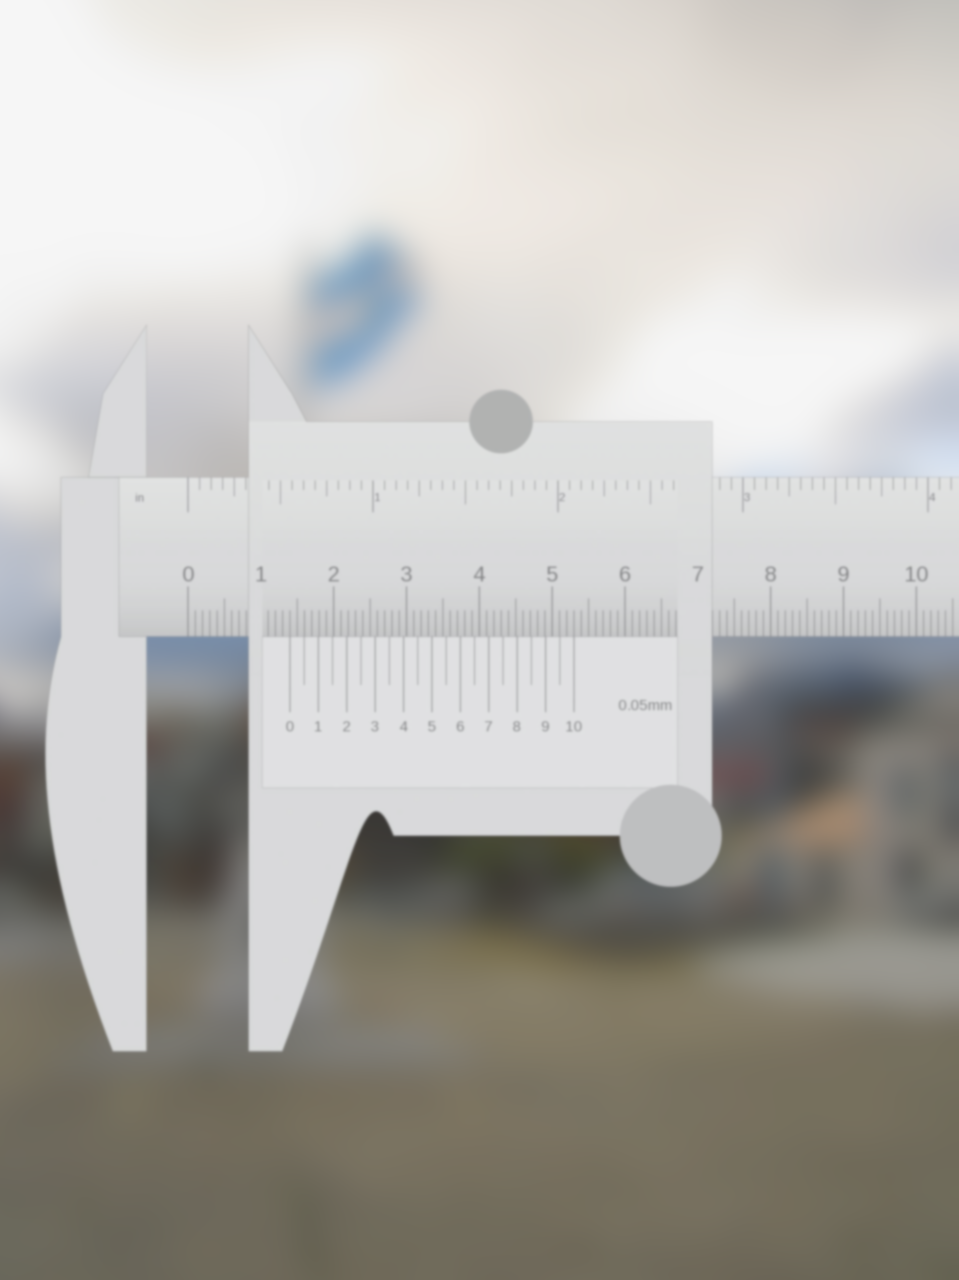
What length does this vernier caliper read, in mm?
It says 14.0 mm
